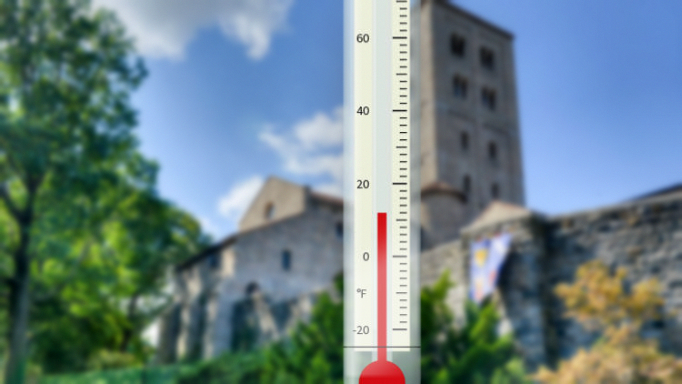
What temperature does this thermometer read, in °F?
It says 12 °F
